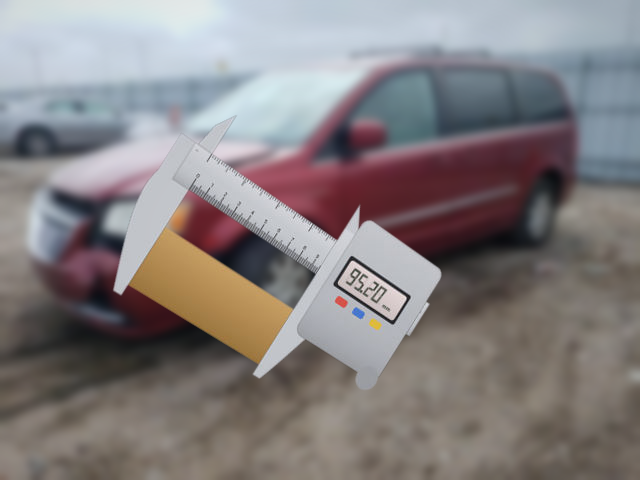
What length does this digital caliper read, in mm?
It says 95.20 mm
